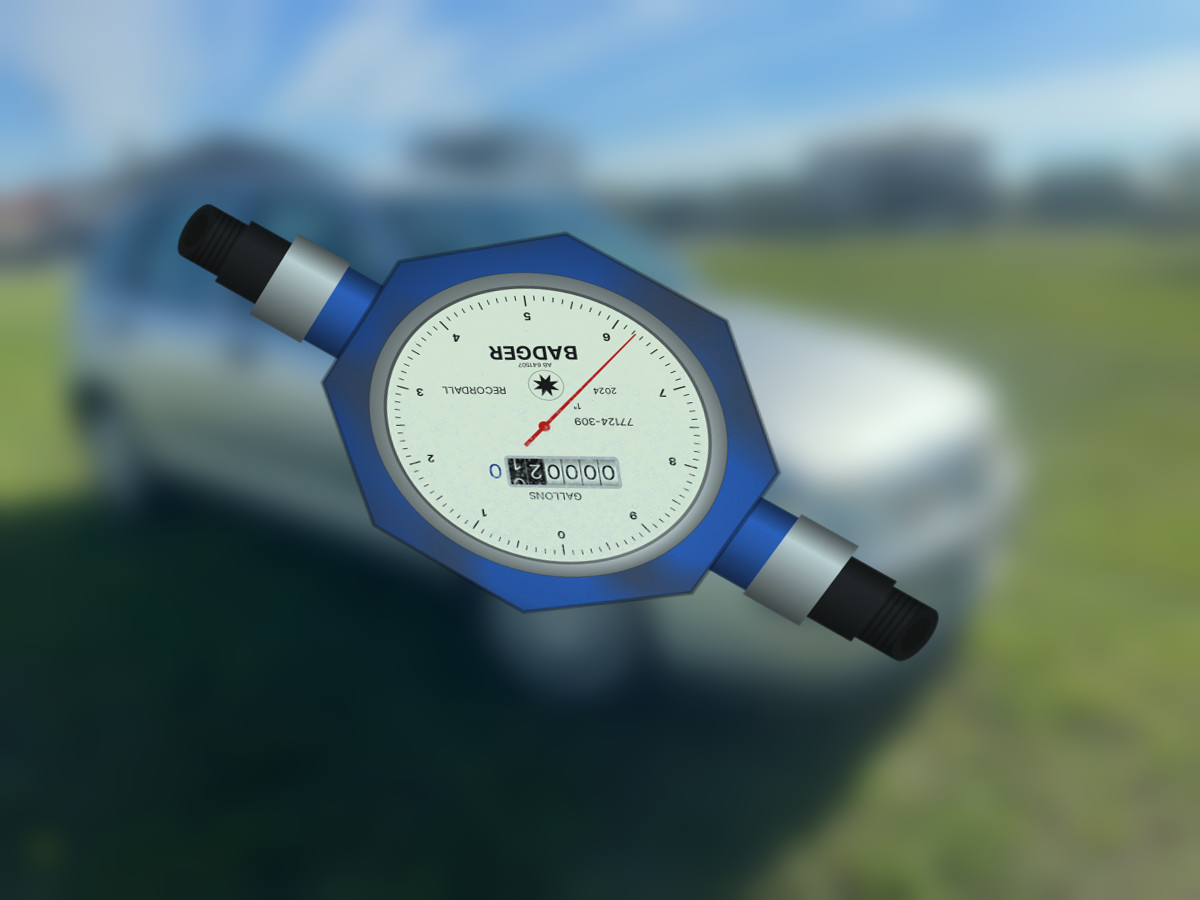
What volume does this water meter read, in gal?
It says 206.2 gal
